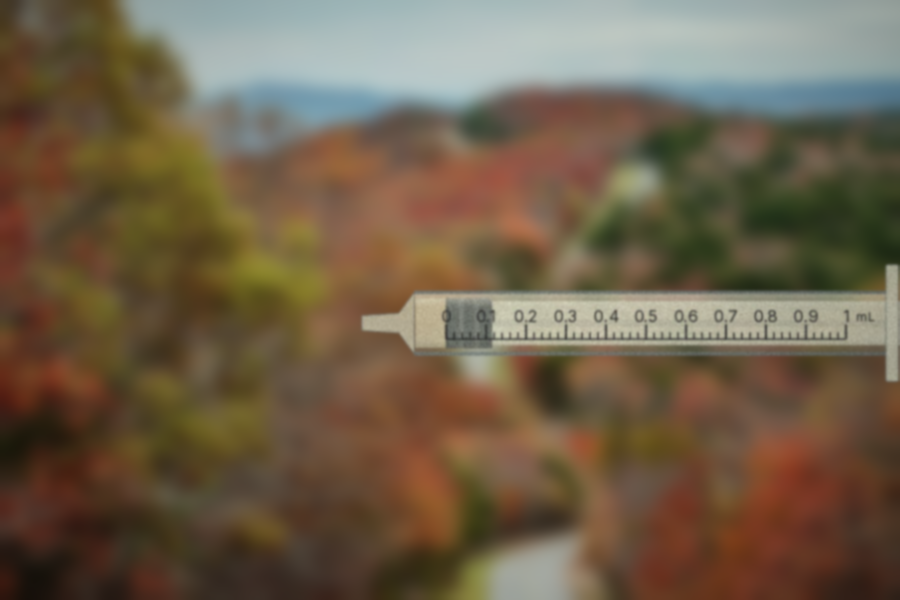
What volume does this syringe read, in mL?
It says 0 mL
